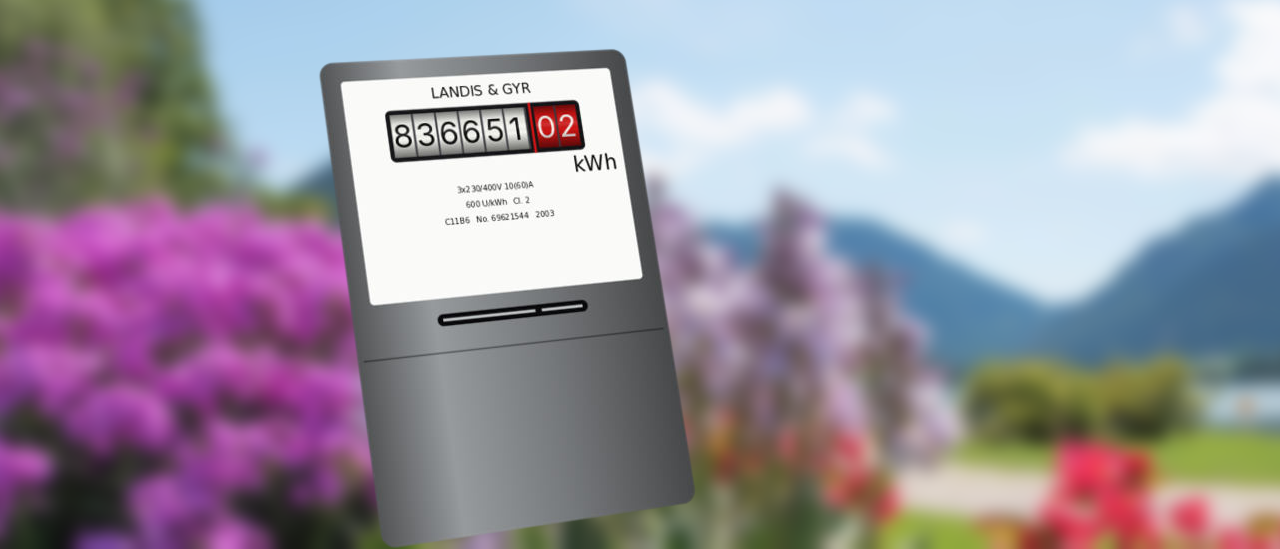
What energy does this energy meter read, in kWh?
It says 836651.02 kWh
